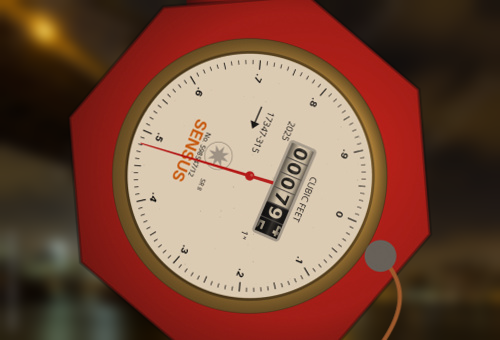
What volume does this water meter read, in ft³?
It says 794.48 ft³
